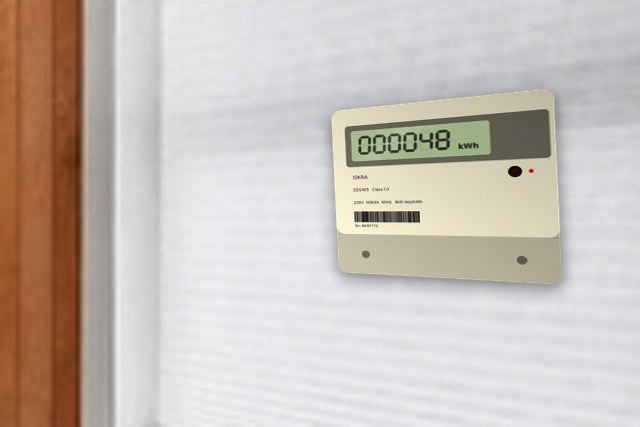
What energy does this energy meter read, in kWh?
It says 48 kWh
